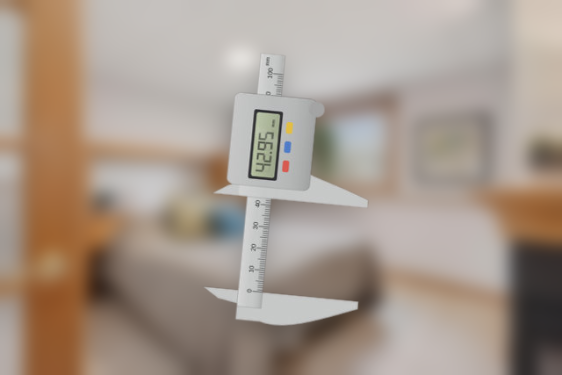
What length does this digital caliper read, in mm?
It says 42.95 mm
